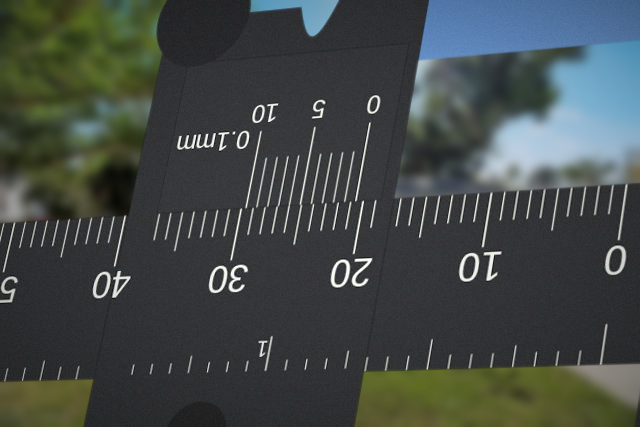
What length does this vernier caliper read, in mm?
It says 20.6 mm
